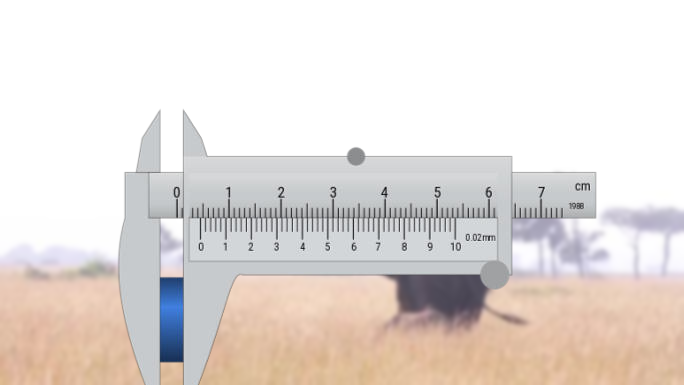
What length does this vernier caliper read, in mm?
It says 4.5 mm
